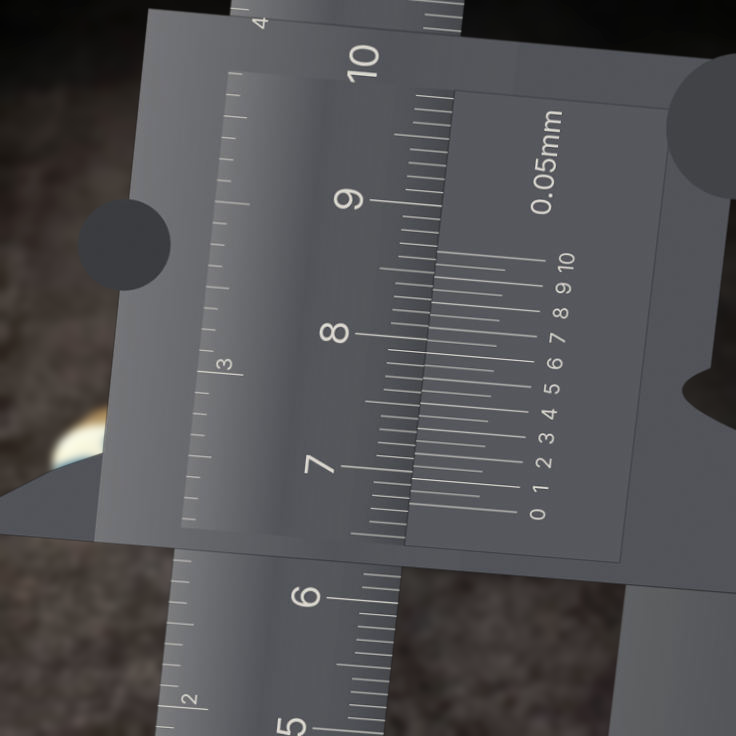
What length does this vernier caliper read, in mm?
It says 67.6 mm
